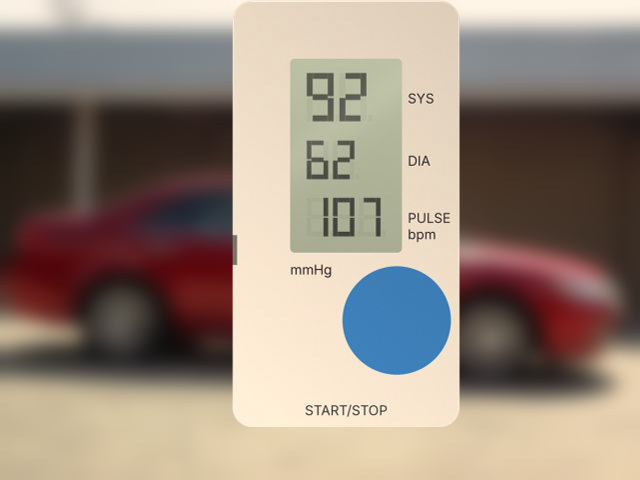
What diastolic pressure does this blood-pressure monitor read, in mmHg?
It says 62 mmHg
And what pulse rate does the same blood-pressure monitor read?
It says 107 bpm
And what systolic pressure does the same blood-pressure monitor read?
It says 92 mmHg
